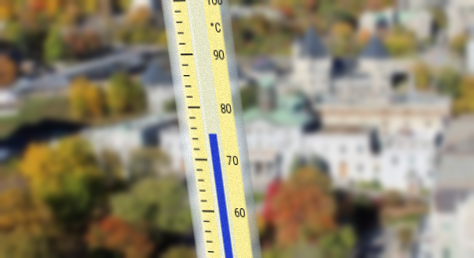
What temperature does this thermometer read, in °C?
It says 75 °C
